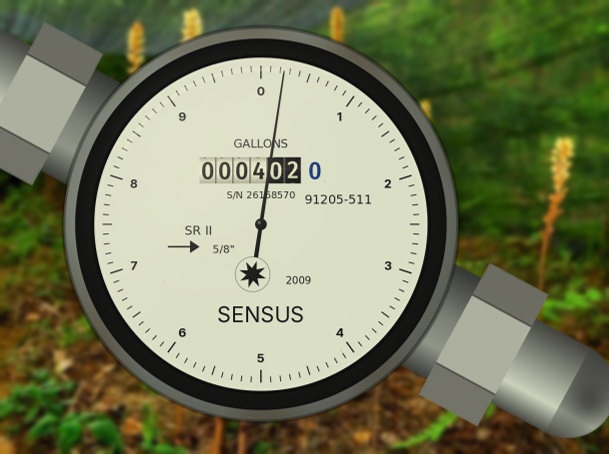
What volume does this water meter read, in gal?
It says 4020.2 gal
